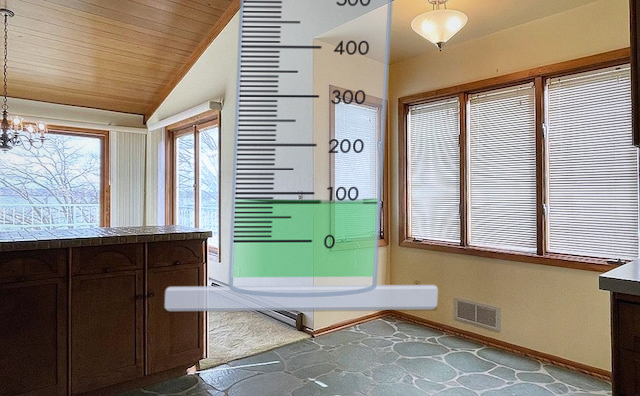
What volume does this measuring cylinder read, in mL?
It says 80 mL
